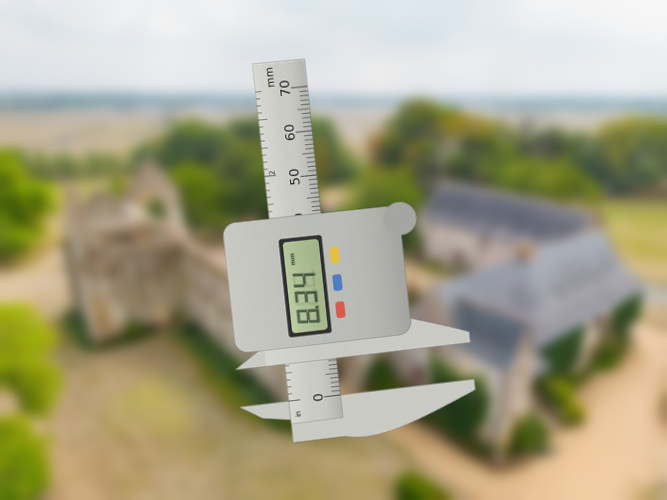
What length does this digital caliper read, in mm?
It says 8.34 mm
